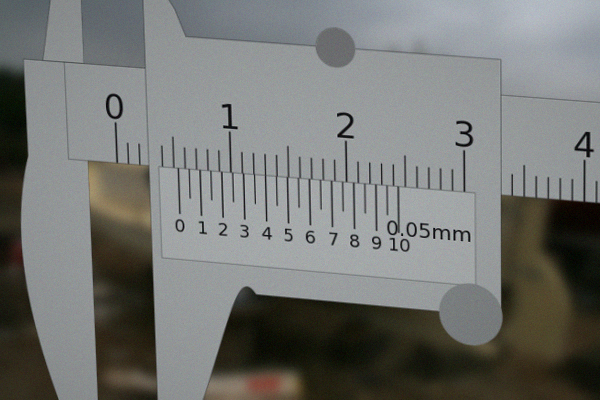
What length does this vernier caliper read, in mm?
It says 5.4 mm
